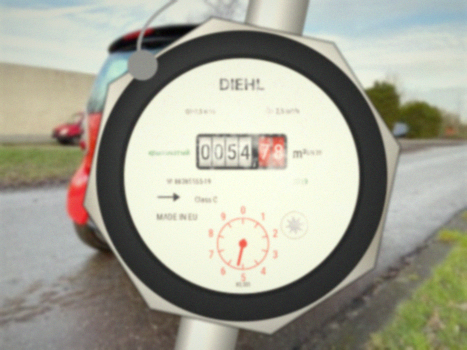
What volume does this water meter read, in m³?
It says 54.785 m³
